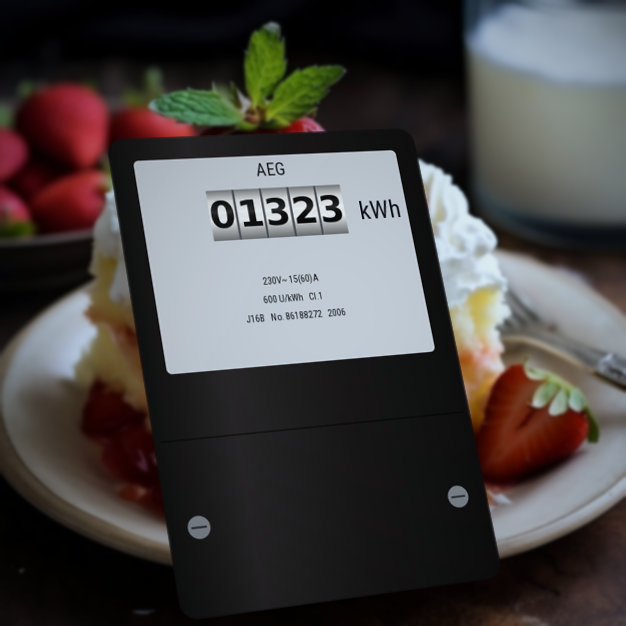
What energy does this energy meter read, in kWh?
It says 1323 kWh
